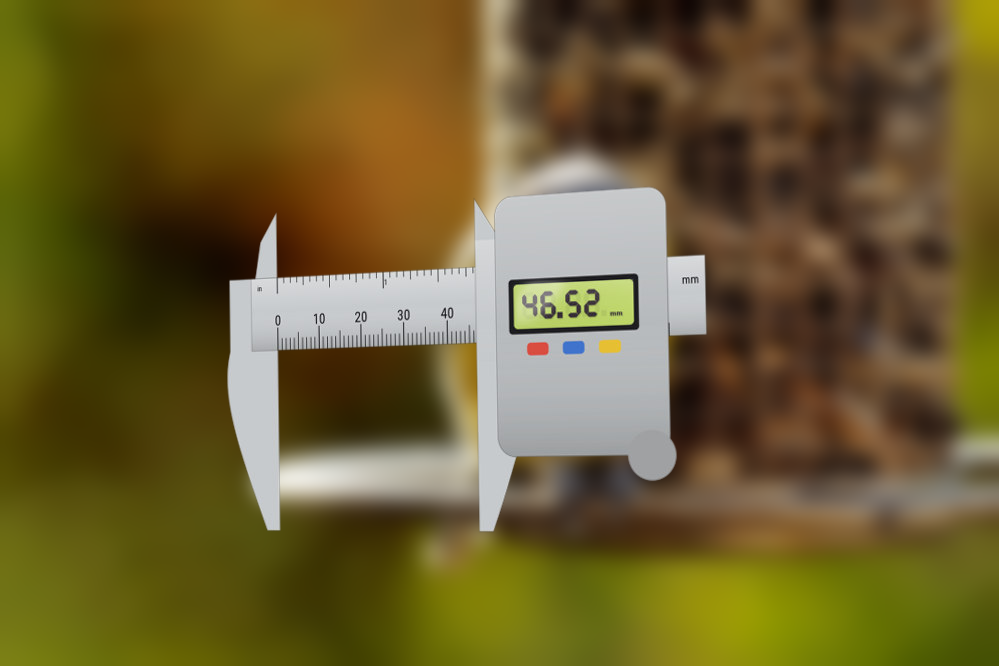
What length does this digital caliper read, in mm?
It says 46.52 mm
